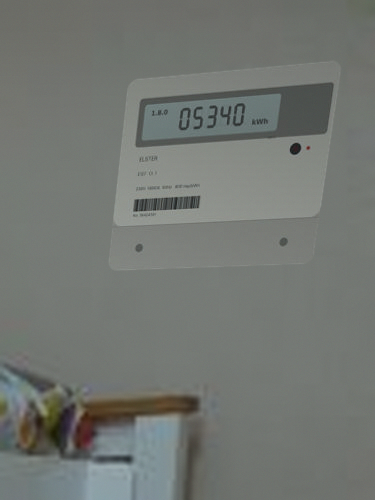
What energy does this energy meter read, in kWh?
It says 5340 kWh
